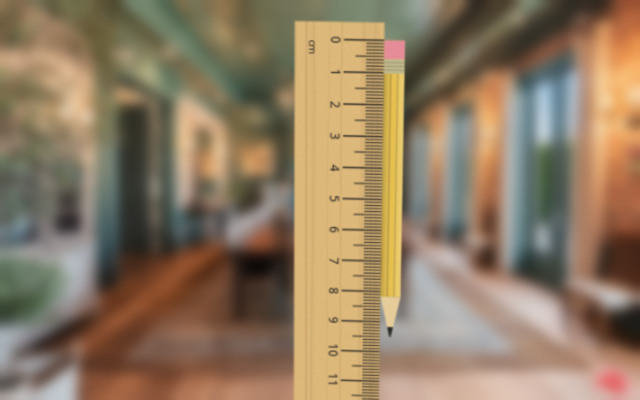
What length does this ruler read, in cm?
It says 9.5 cm
